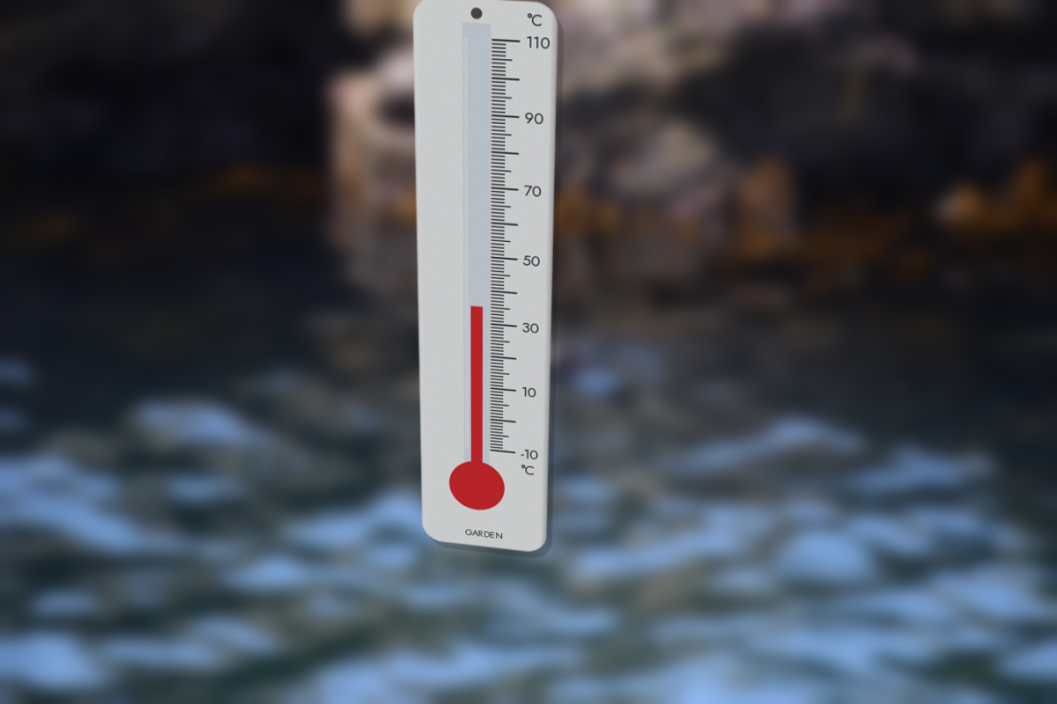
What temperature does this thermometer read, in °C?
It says 35 °C
